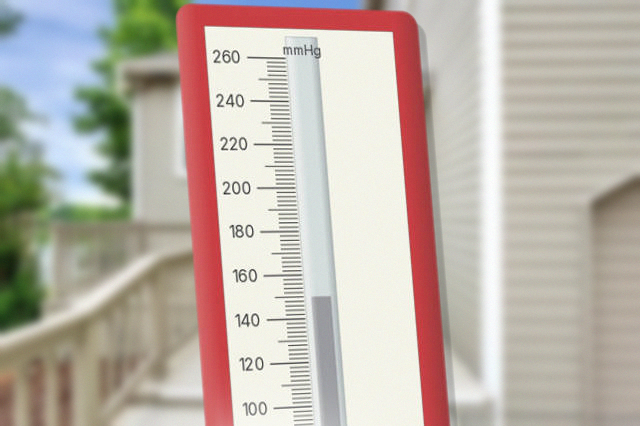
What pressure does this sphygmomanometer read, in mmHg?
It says 150 mmHg
